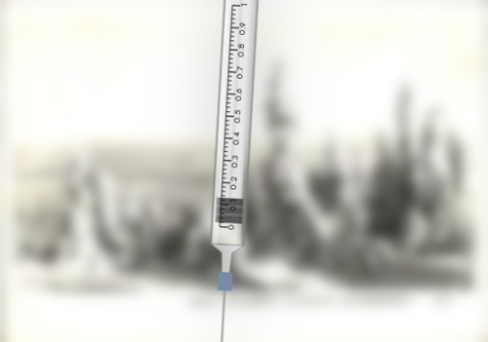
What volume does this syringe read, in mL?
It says 0.02 mL
